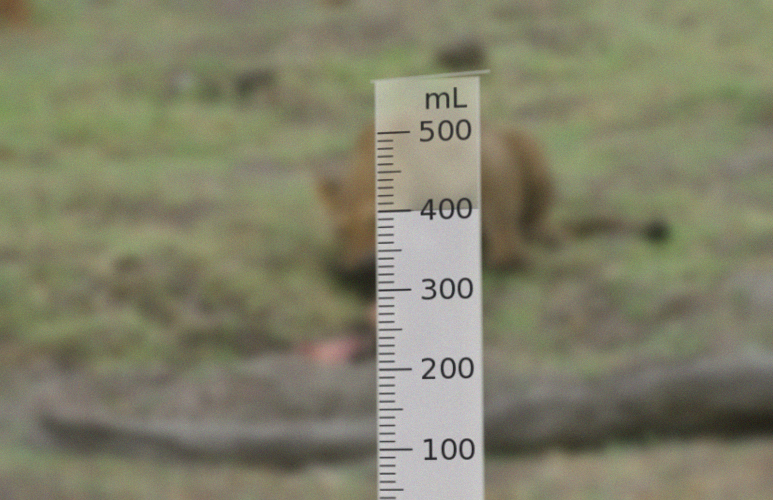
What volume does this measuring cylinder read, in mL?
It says 400 mL
